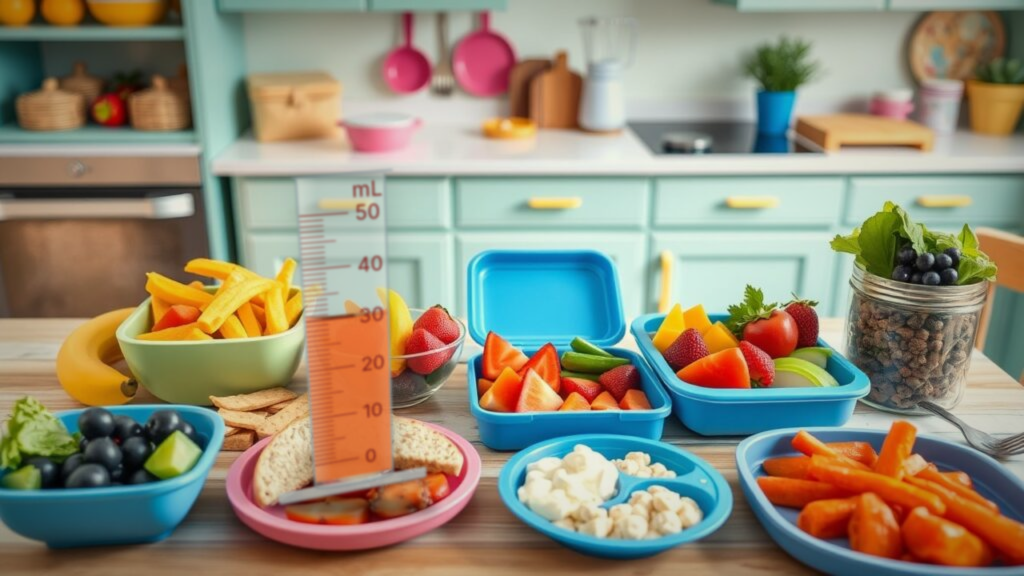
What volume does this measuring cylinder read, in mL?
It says 30 mL
